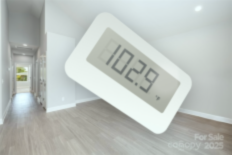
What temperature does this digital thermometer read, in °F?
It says 102.9 °F
